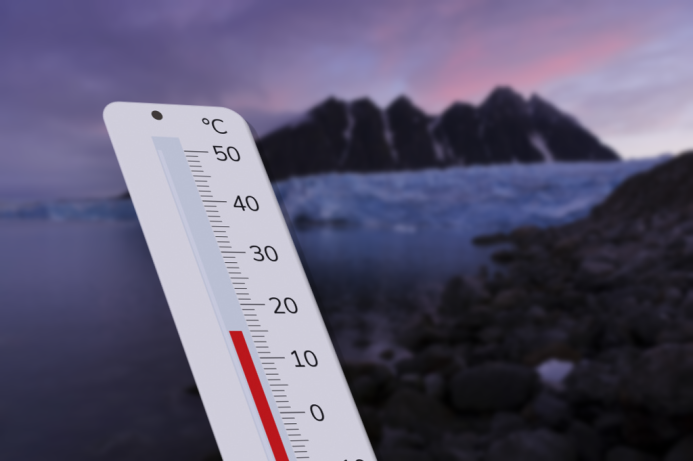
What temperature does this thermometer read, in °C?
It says 15 °C
